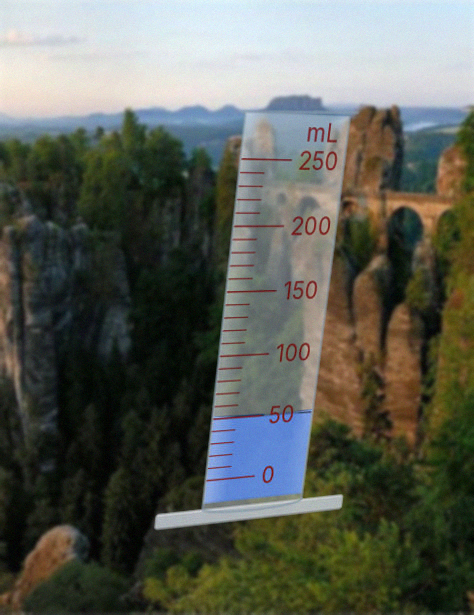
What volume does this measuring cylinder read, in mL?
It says 50 mL
